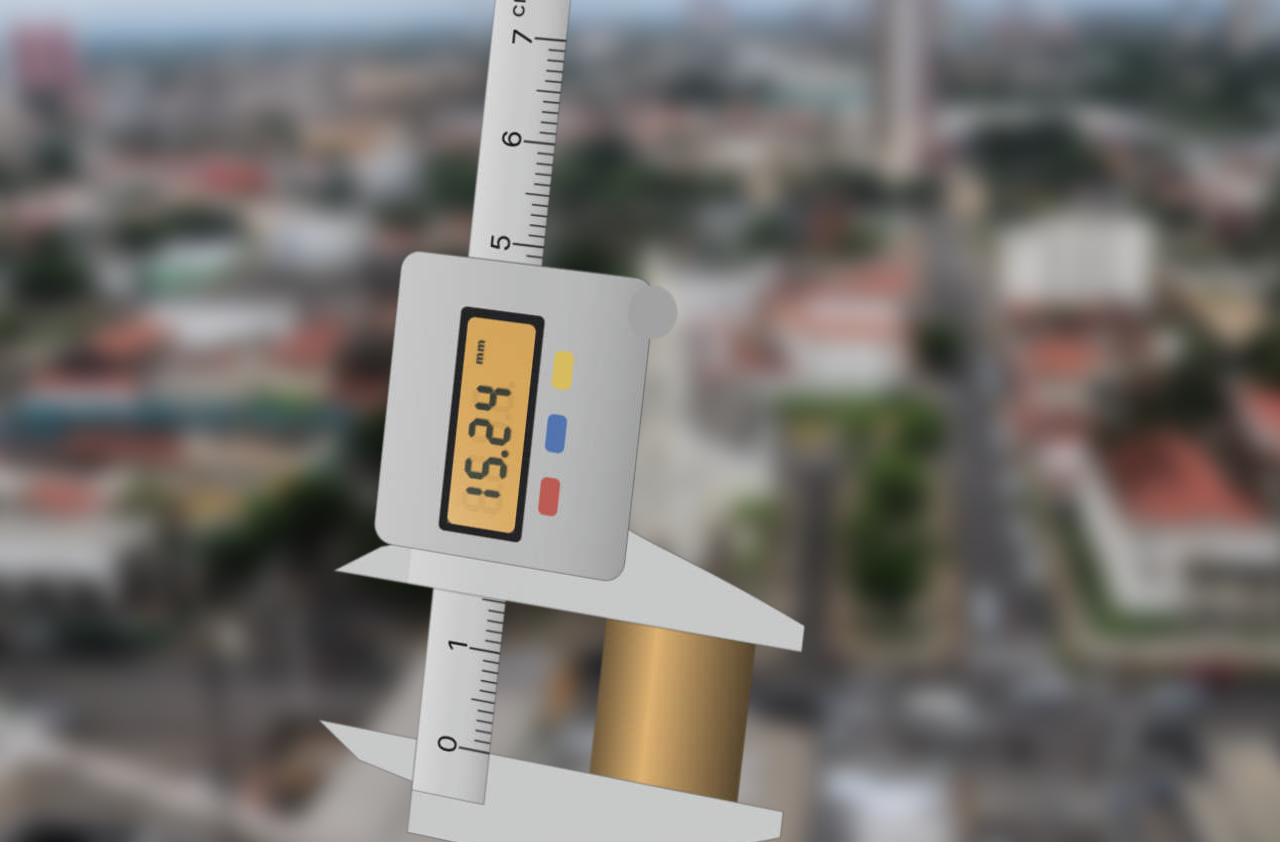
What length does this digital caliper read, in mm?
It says 15.24 mm
